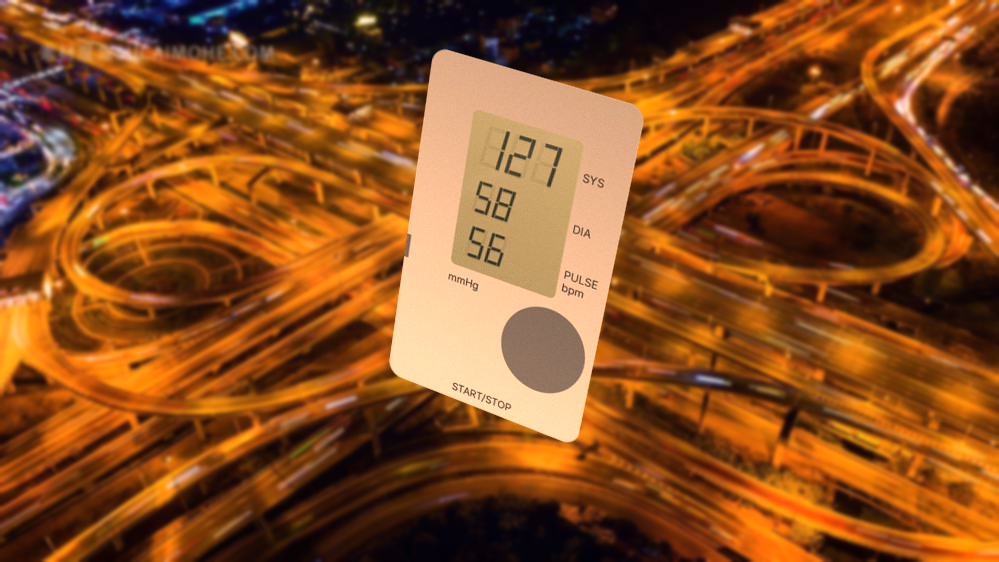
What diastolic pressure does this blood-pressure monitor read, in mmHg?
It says 58 mmHg
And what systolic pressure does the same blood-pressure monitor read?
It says 127 mmHg
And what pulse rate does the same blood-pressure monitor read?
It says 56 bpm
